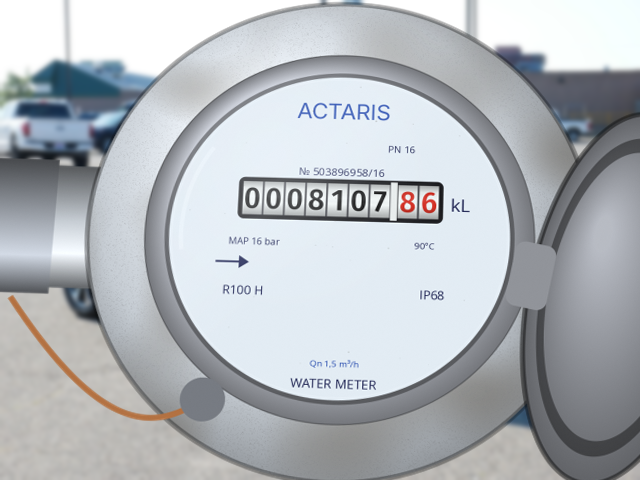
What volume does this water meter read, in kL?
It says 8107.86 kL
